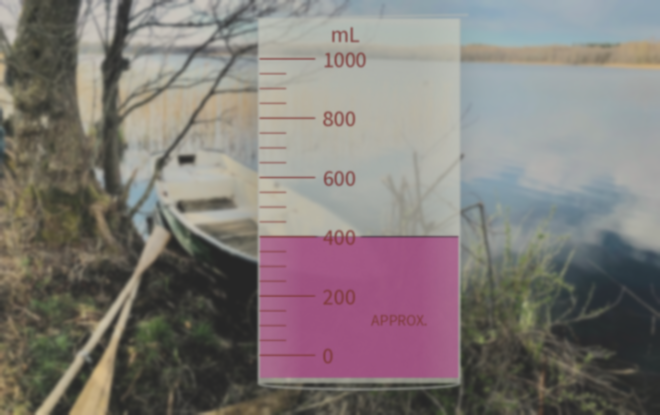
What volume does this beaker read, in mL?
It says 400 mL
